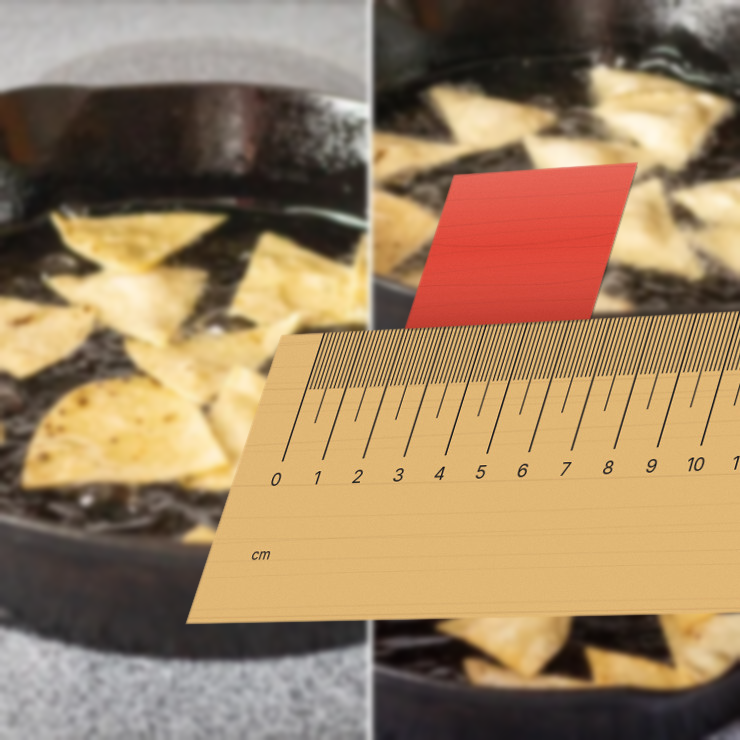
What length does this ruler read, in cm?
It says 4.5 cm
